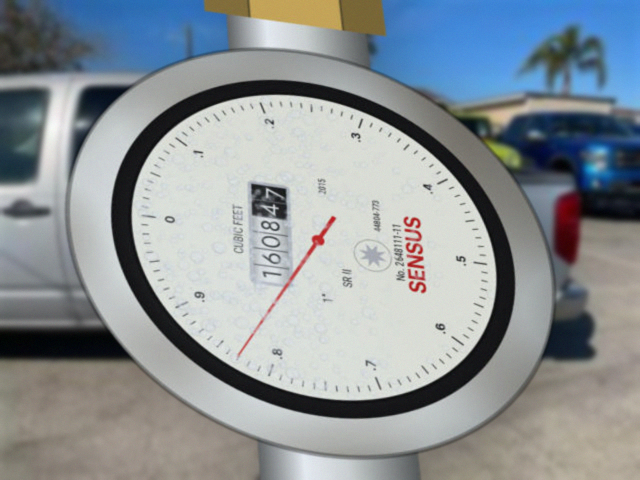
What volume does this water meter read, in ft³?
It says 160846.83 ft³
